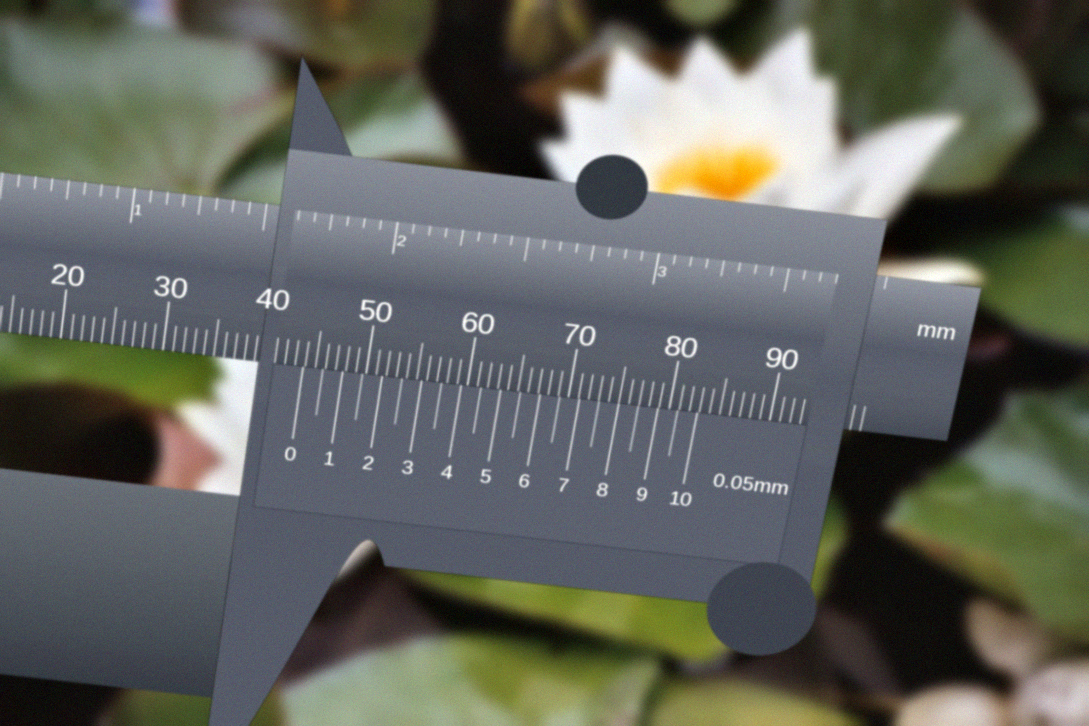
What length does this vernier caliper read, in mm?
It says 43.8 mm
